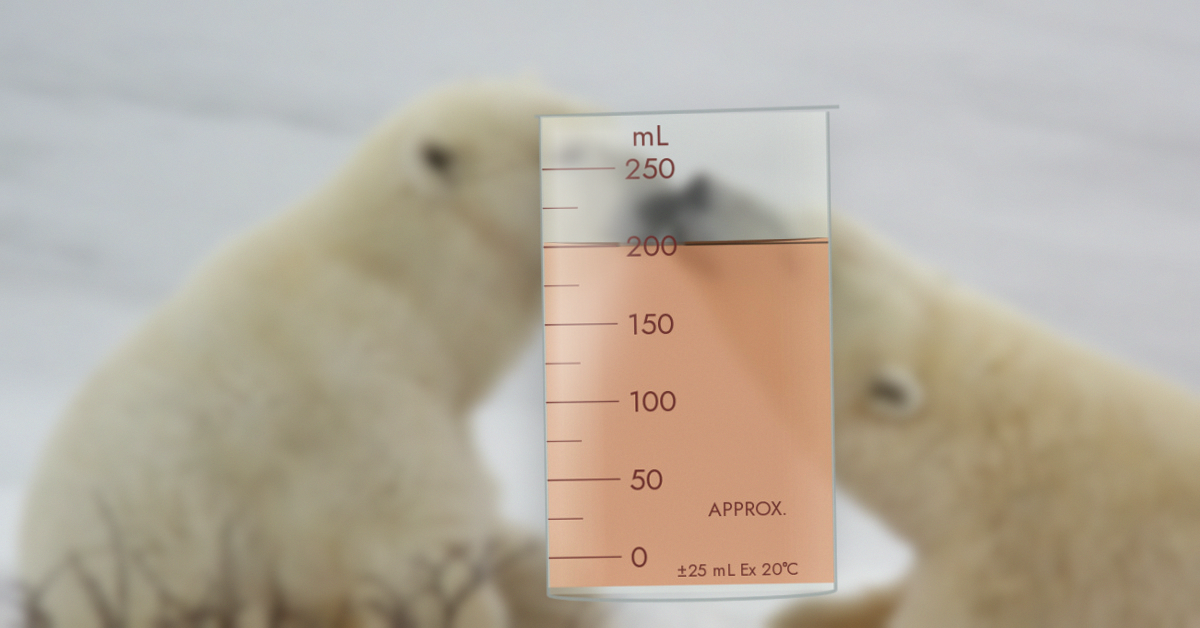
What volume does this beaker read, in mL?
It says 200 mL
